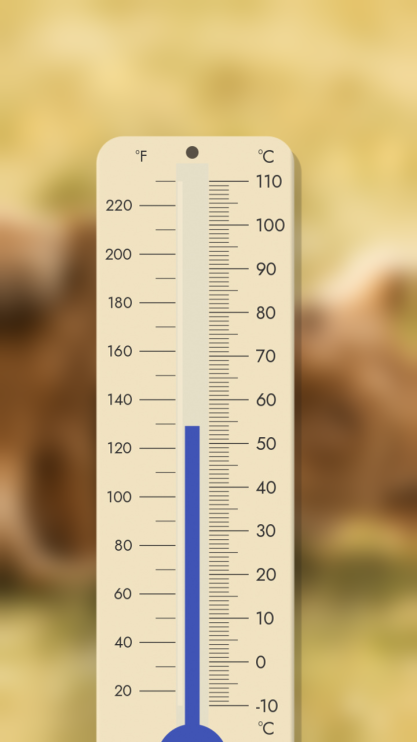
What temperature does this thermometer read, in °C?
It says 54 °C
